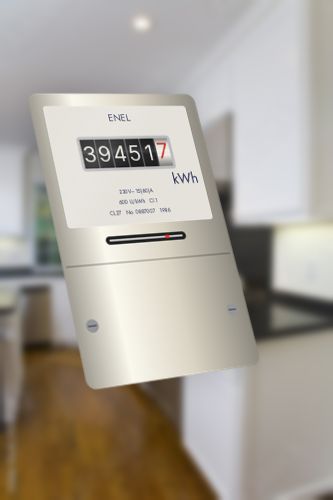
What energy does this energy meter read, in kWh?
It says 39451.7 kWh
